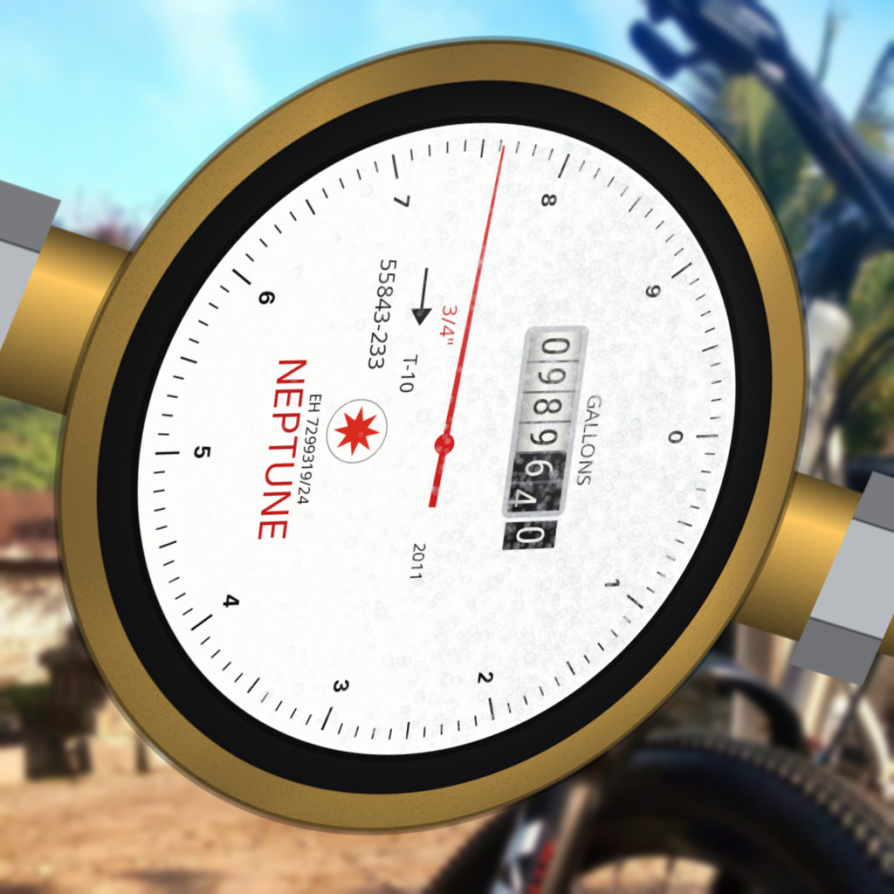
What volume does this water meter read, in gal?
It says 989637.6 gal
